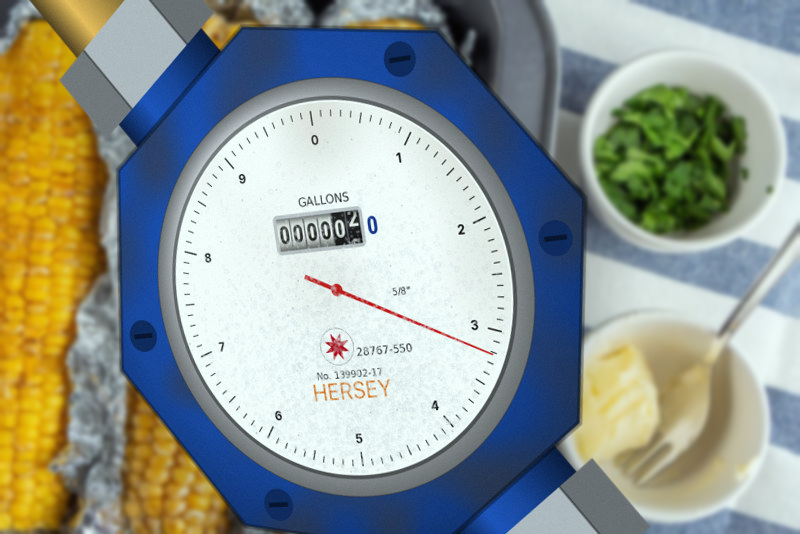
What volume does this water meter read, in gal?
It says 23.2 gal
